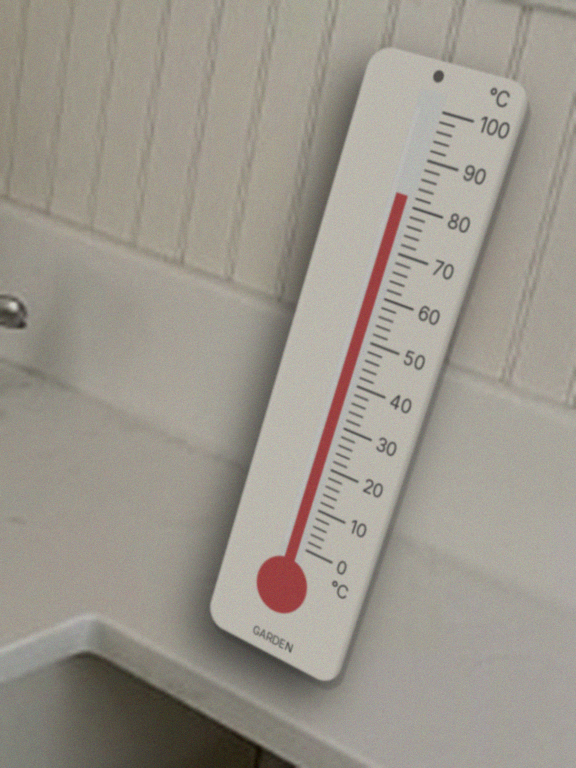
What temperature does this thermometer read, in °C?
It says 82 °C
